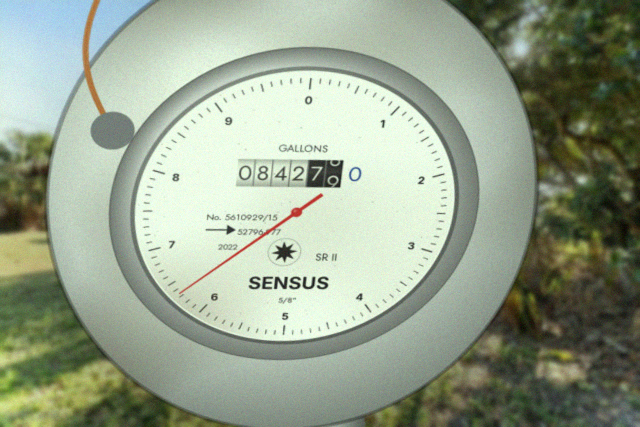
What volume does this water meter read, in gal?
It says 842786.3 gal
